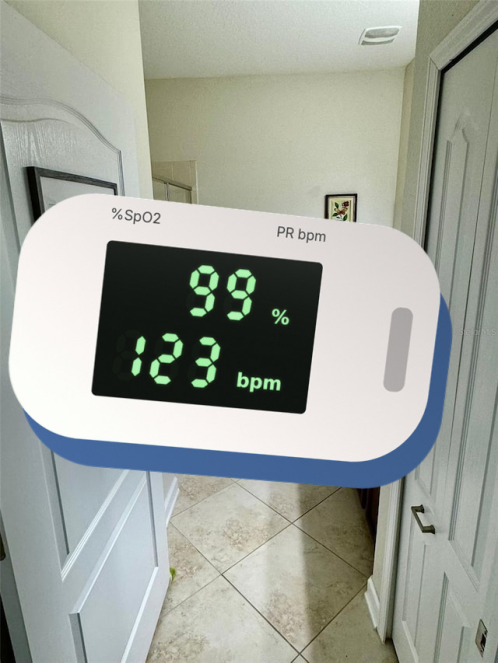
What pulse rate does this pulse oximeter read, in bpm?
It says 123 bpm
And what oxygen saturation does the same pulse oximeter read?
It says 99 %
